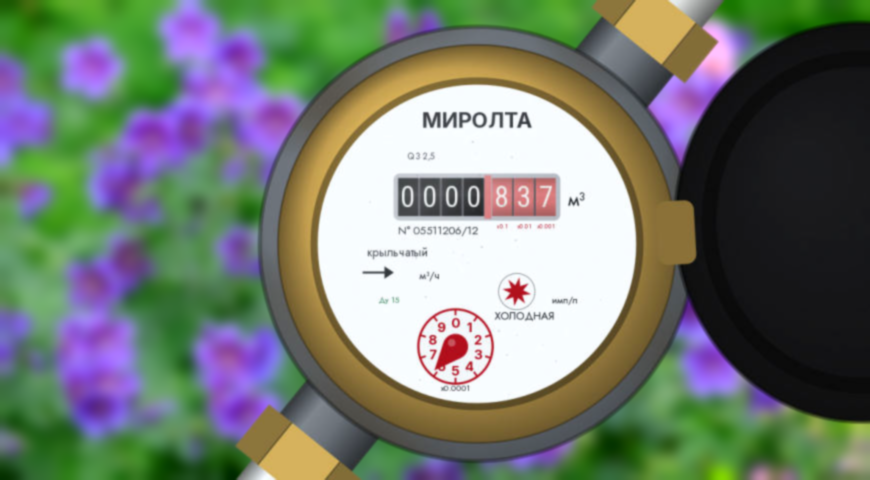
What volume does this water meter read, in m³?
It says 0.8376 m³
